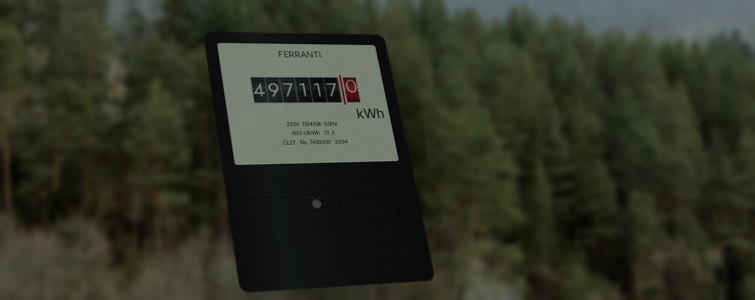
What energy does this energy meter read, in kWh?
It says 497117.0 kWh
